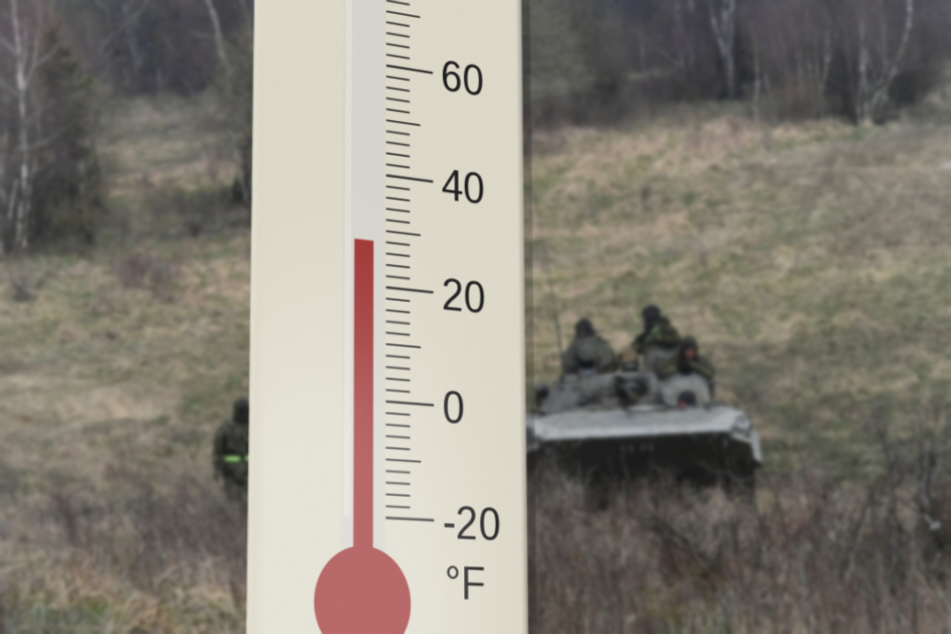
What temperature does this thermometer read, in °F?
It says 28 °F
